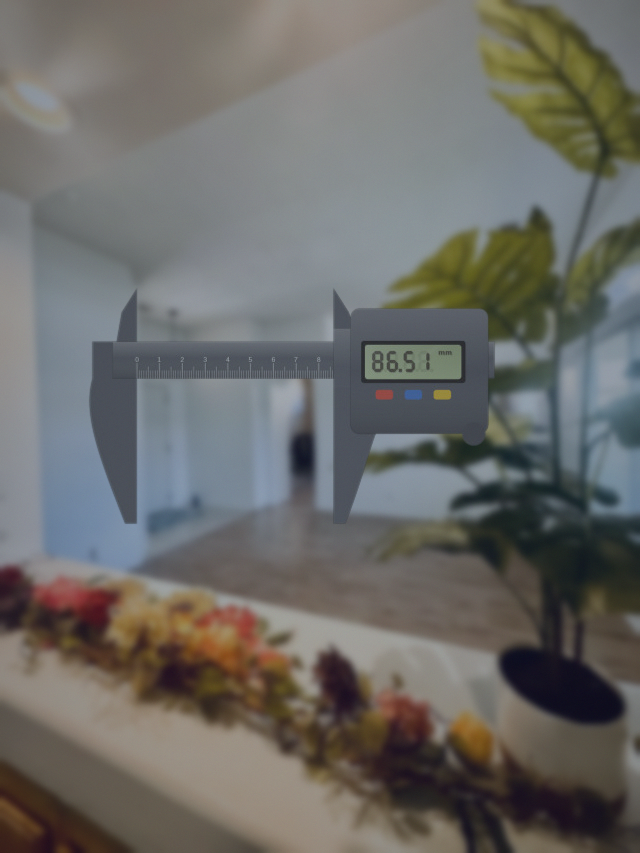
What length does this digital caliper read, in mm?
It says 86.51 mm
